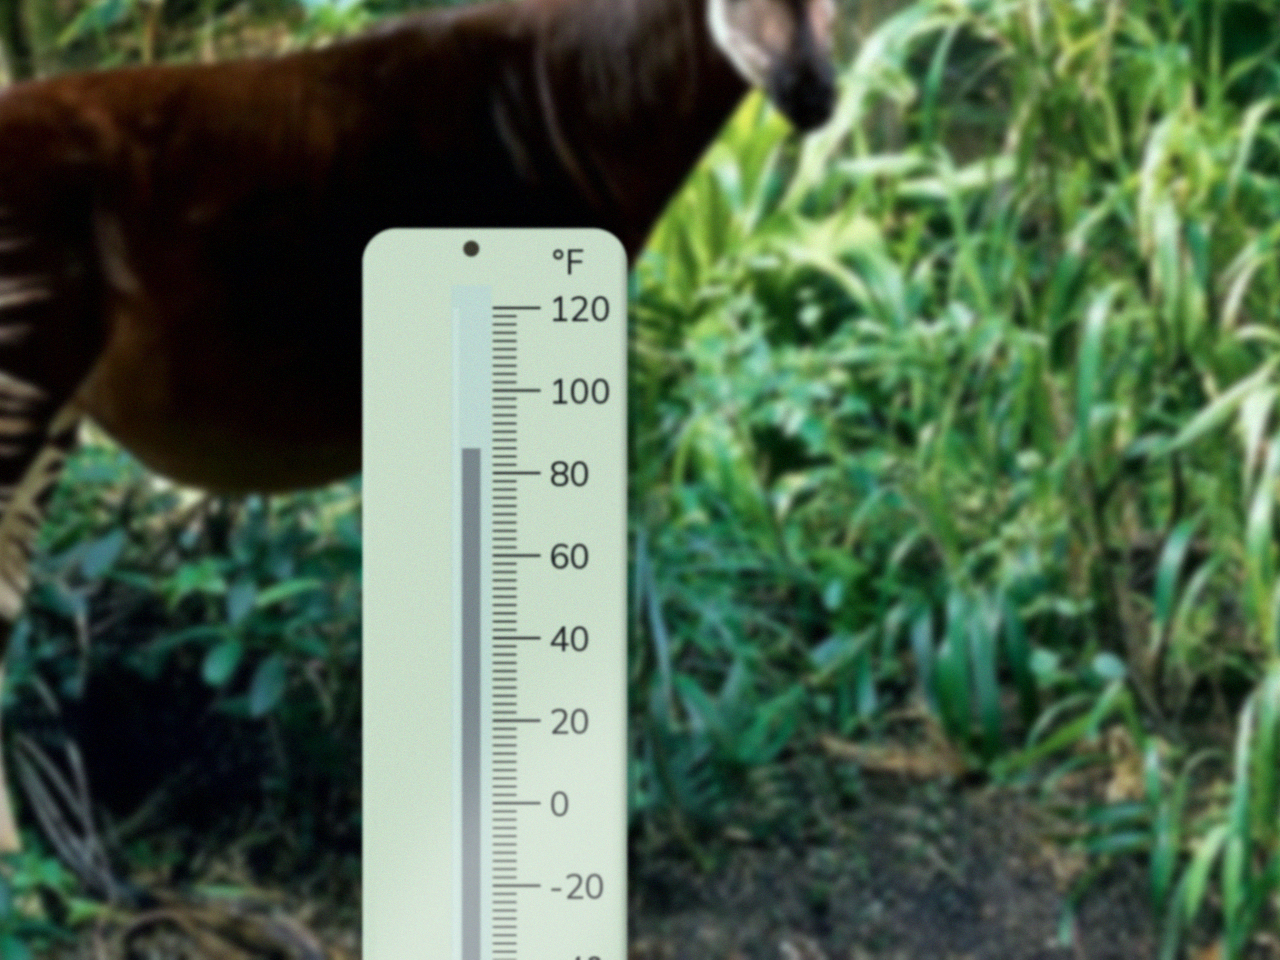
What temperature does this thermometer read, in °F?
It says 86 °F
